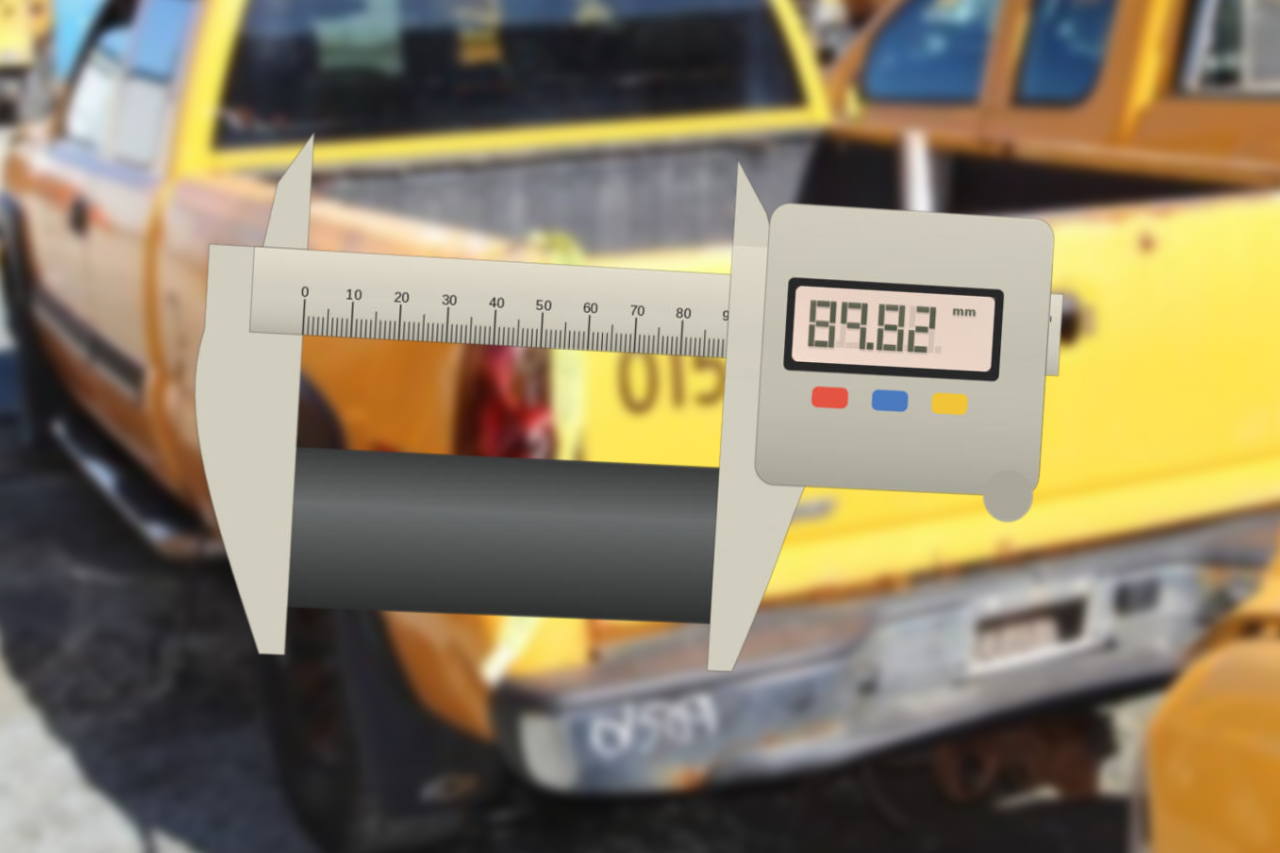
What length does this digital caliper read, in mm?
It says 89.82 mm
